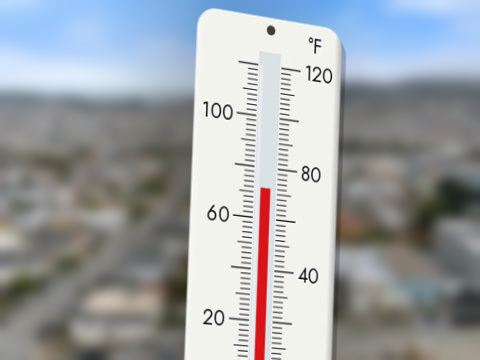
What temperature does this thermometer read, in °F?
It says 72 °F
